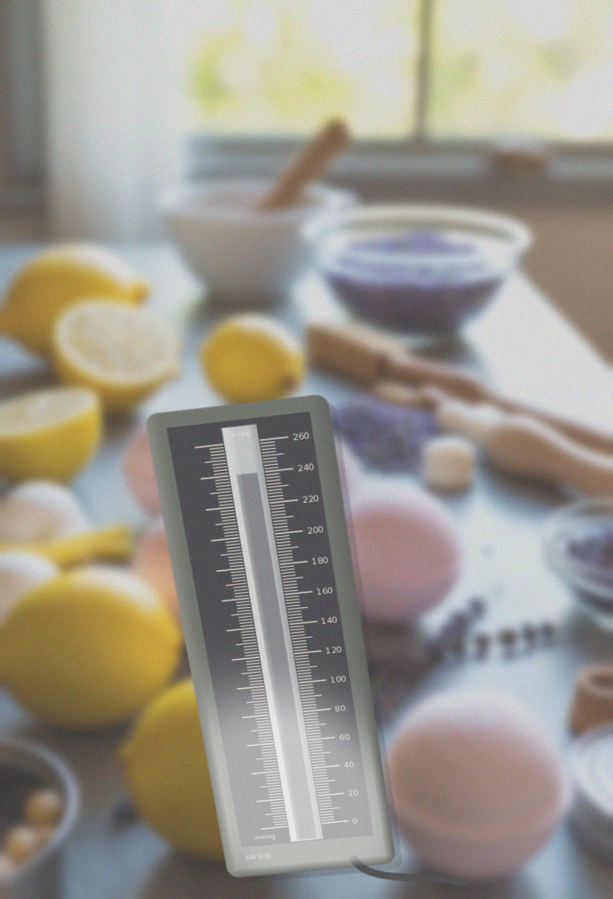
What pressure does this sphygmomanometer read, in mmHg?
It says 240 mmHg
